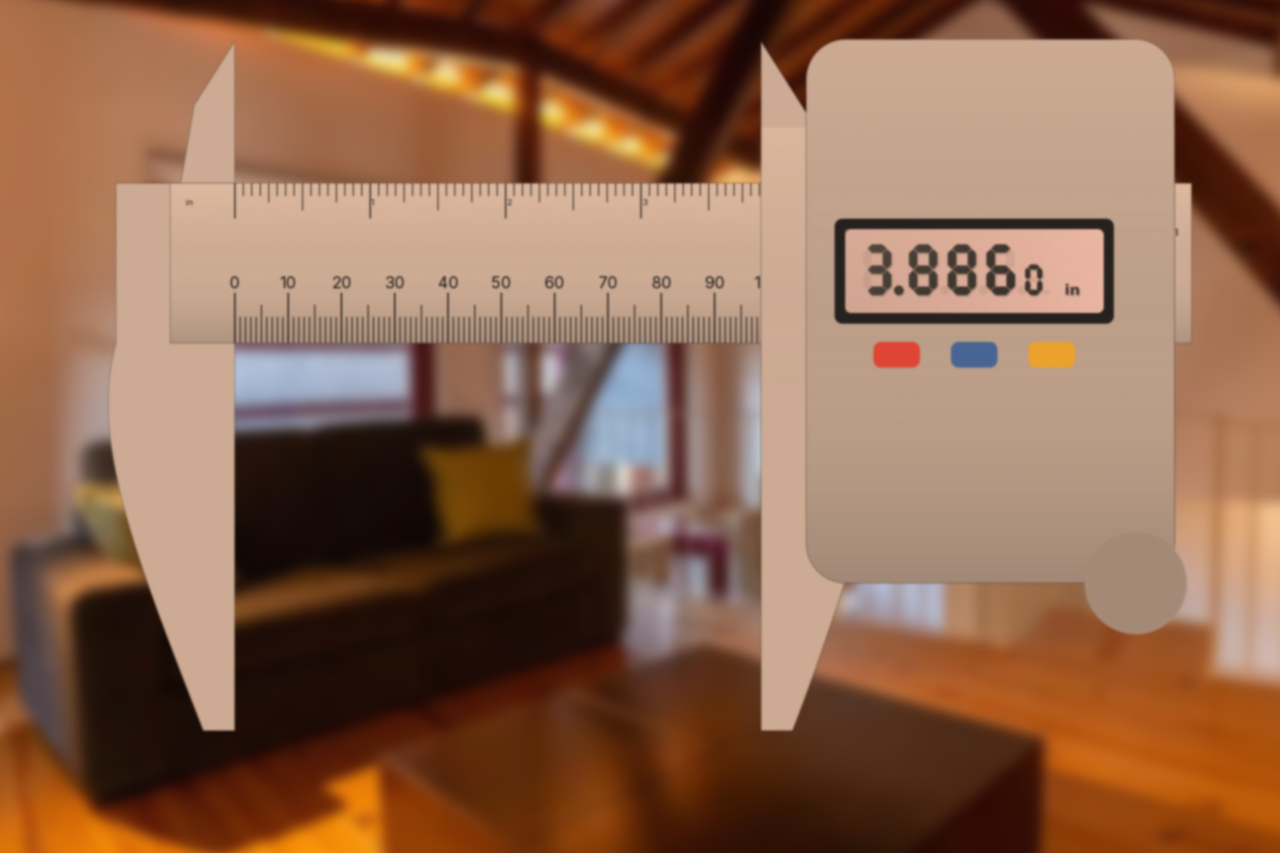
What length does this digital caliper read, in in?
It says 3.8860 in
